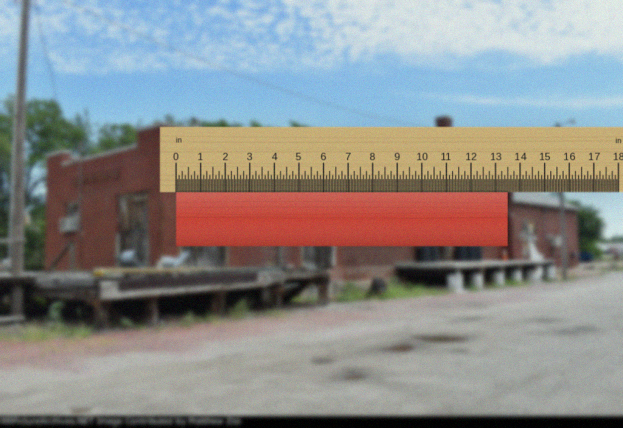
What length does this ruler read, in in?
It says 13.5 in
